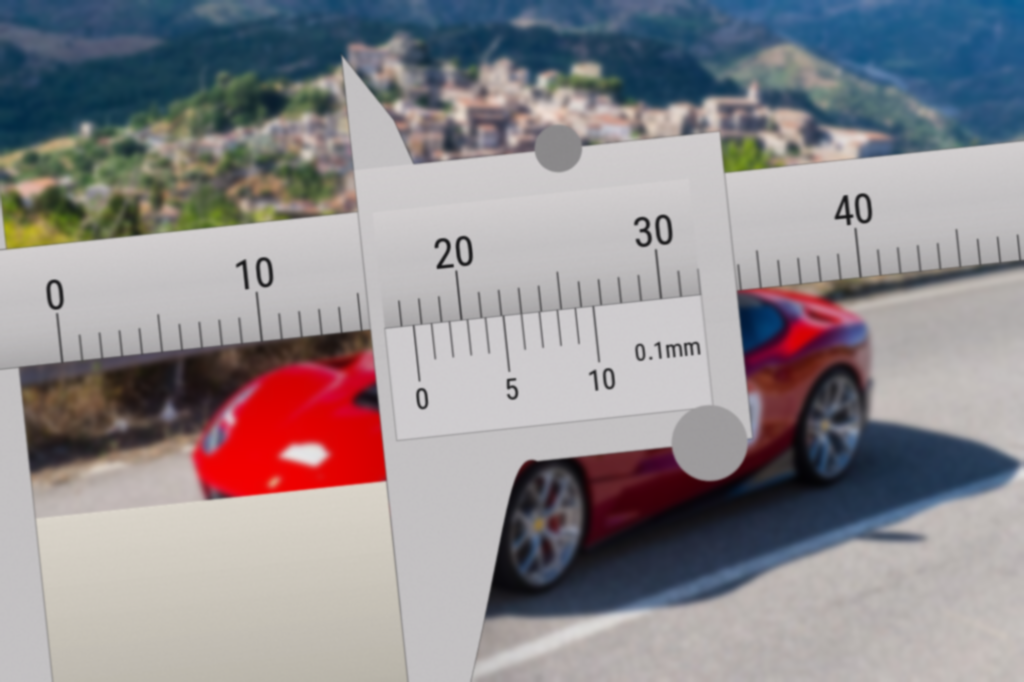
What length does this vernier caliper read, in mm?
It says 17.6 mm
